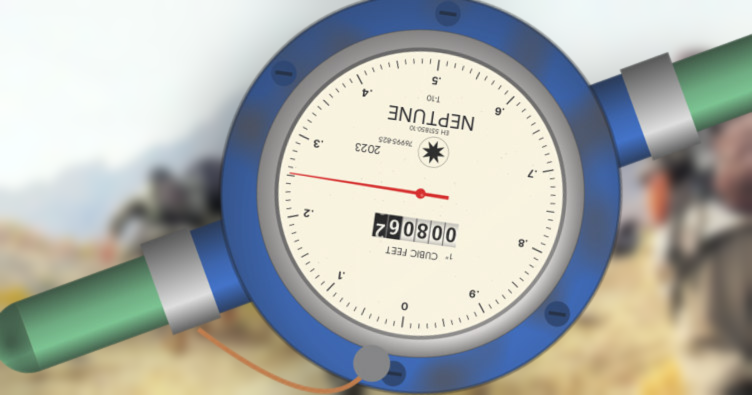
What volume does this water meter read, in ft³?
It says 8062.25 ft³
